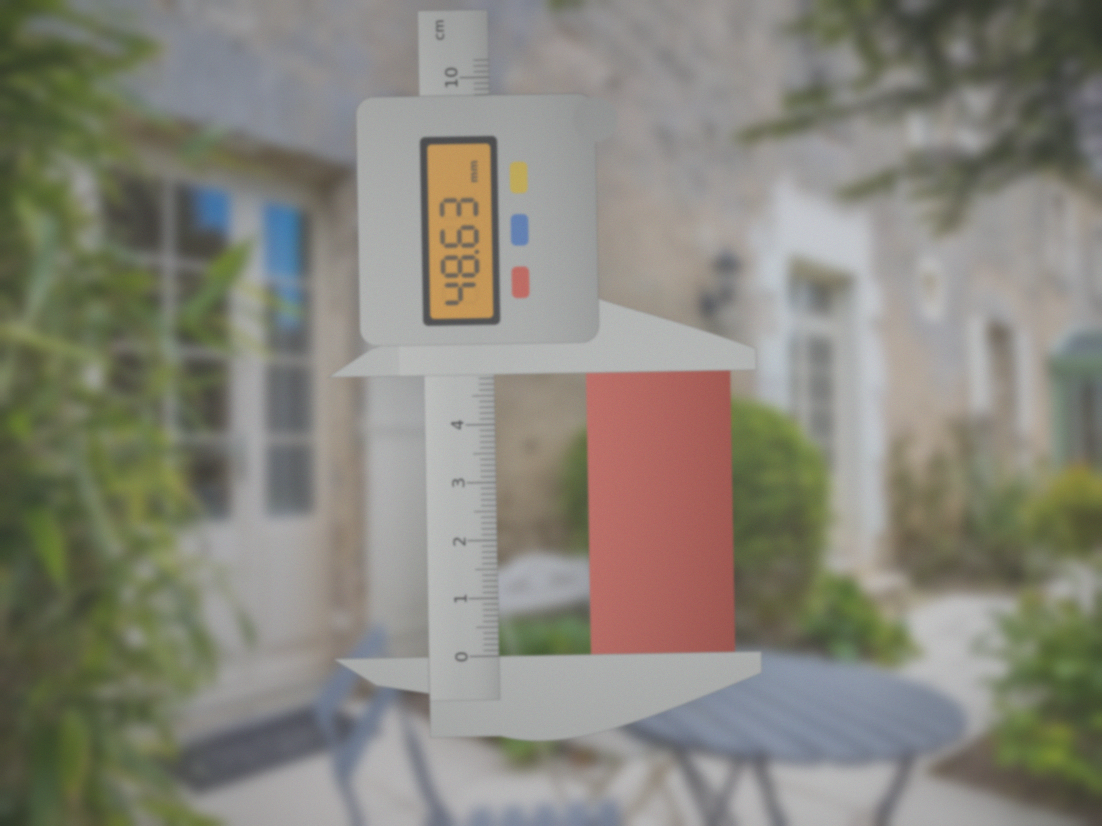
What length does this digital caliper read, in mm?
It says 48.63 mm
